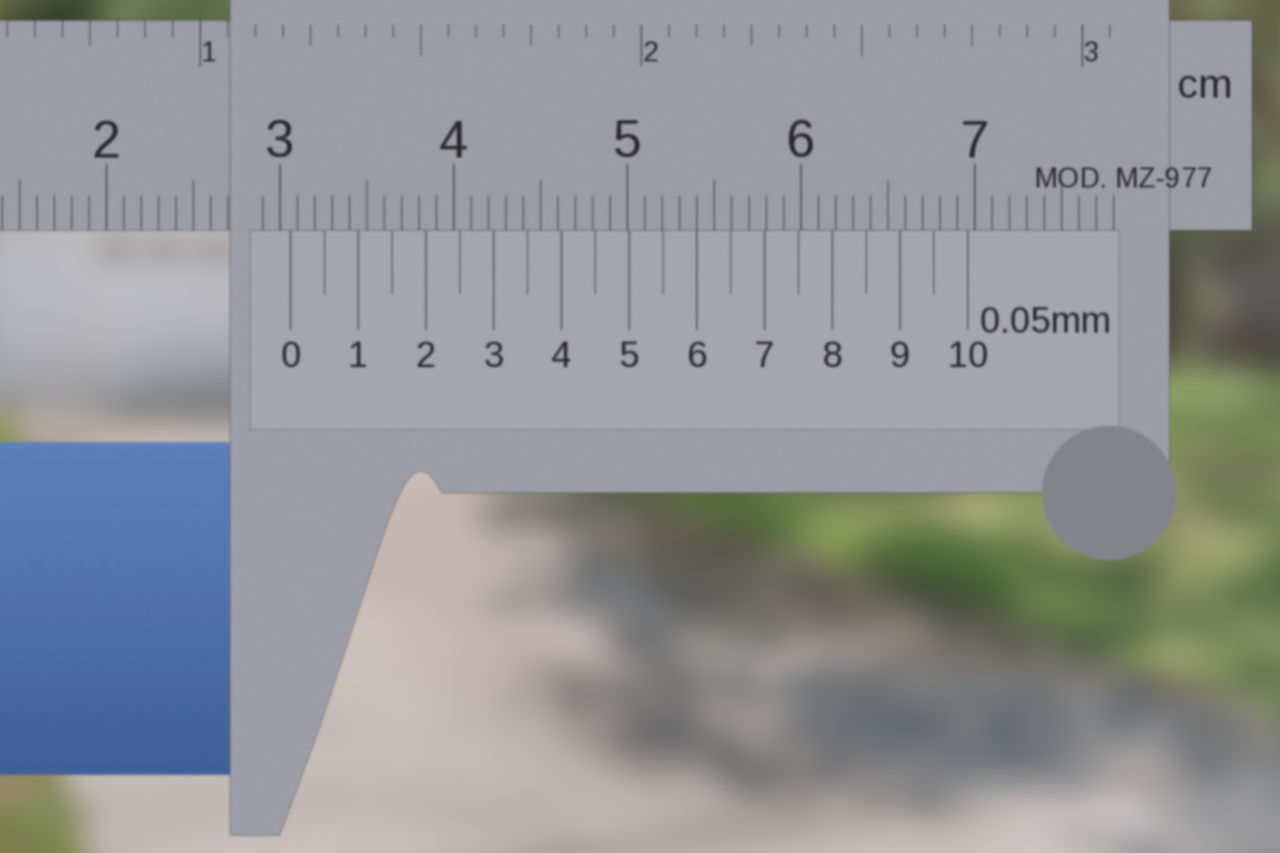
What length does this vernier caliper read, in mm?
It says 30.6 mm
